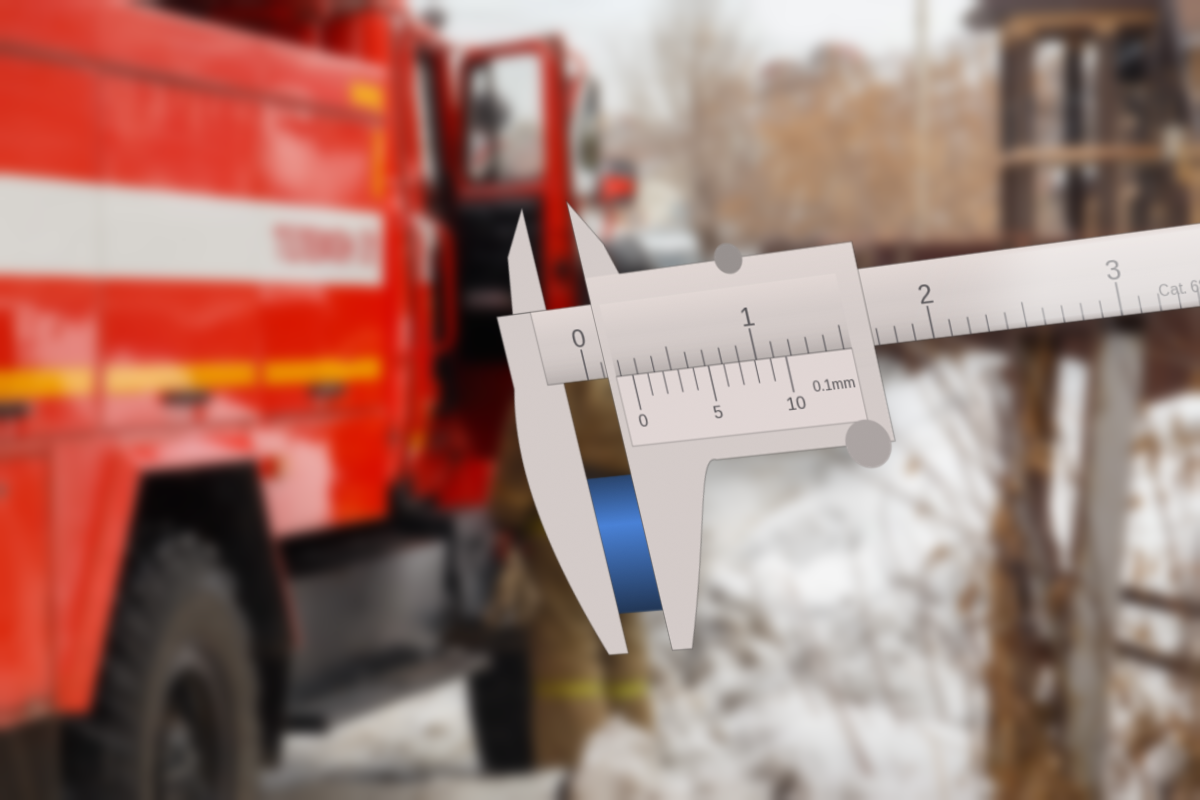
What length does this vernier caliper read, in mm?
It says 2.7 mm
